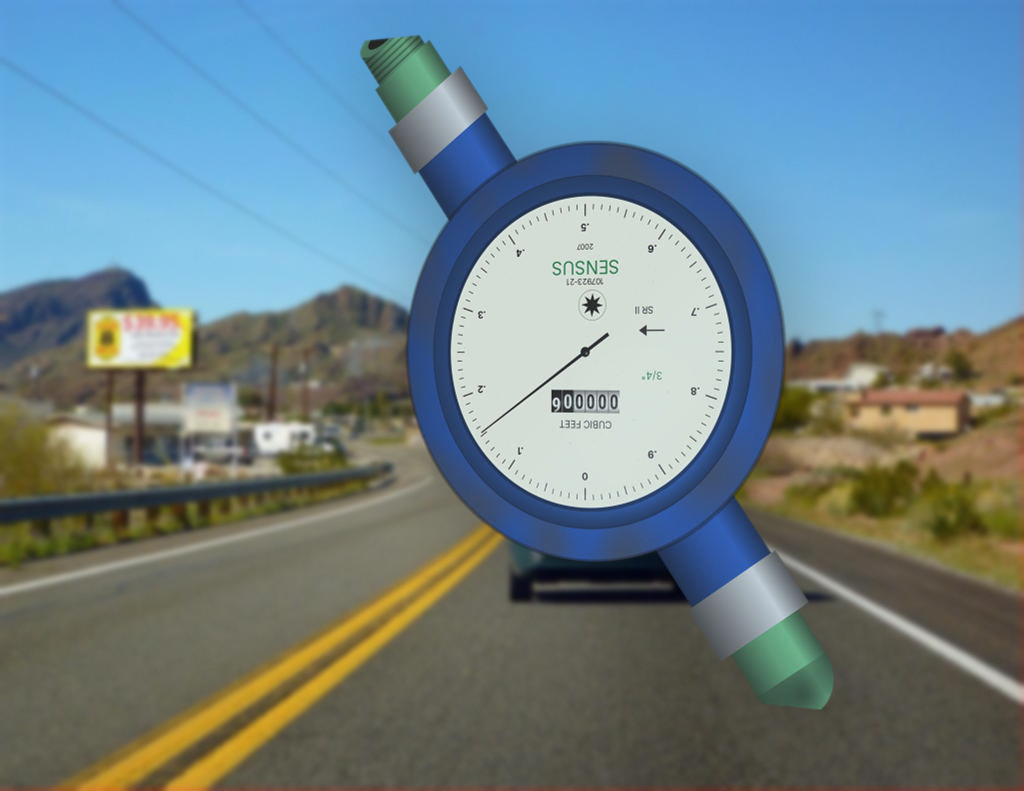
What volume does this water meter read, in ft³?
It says 6.15 ft³
